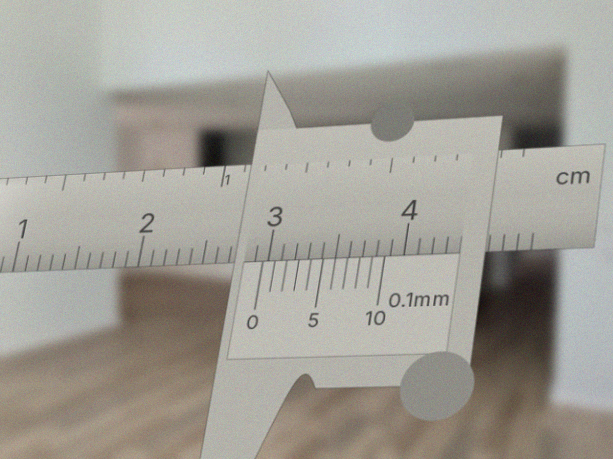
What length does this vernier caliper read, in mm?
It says 29.6 mm
